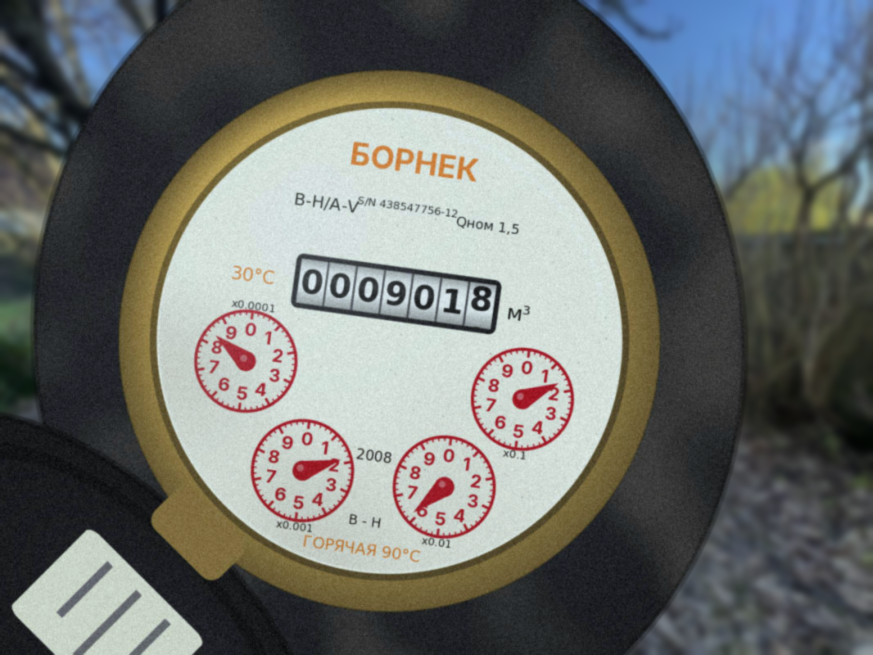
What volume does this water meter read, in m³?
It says 9018.1618 m³
